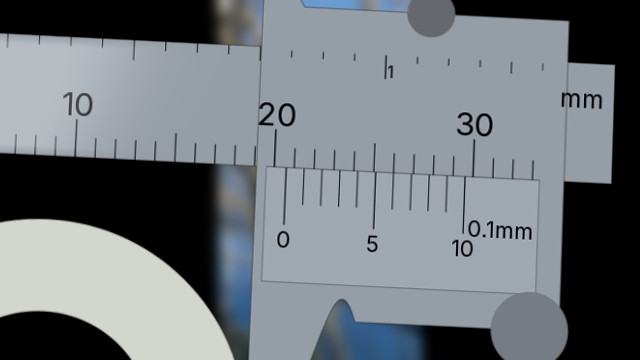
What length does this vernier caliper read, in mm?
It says 20.6 mm
